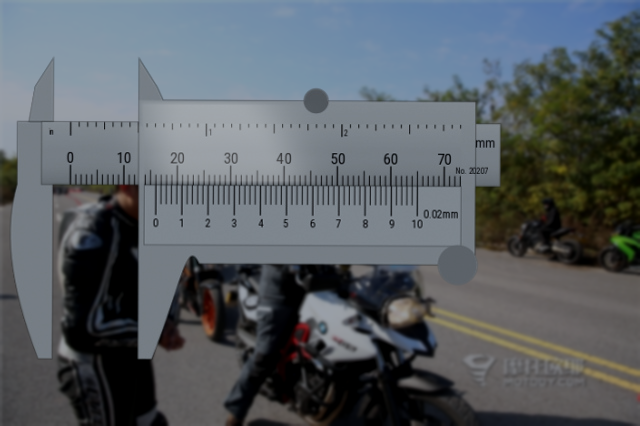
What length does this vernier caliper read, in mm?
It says 16.0 mm
